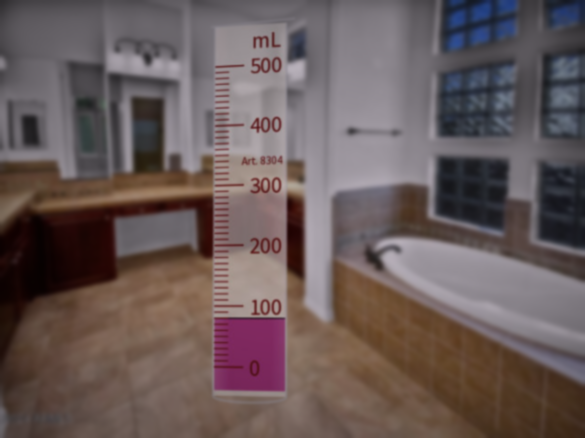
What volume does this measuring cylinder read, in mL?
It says 80 mL
